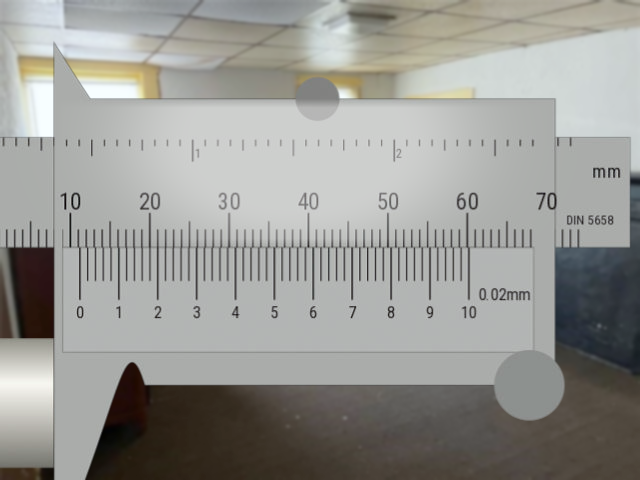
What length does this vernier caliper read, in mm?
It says 11.2 mm
